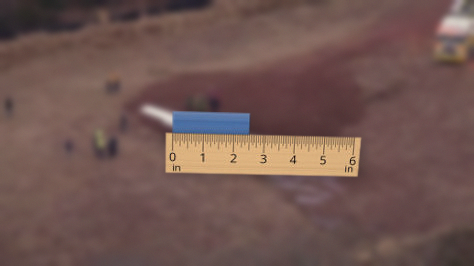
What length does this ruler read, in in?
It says 2.5 in
